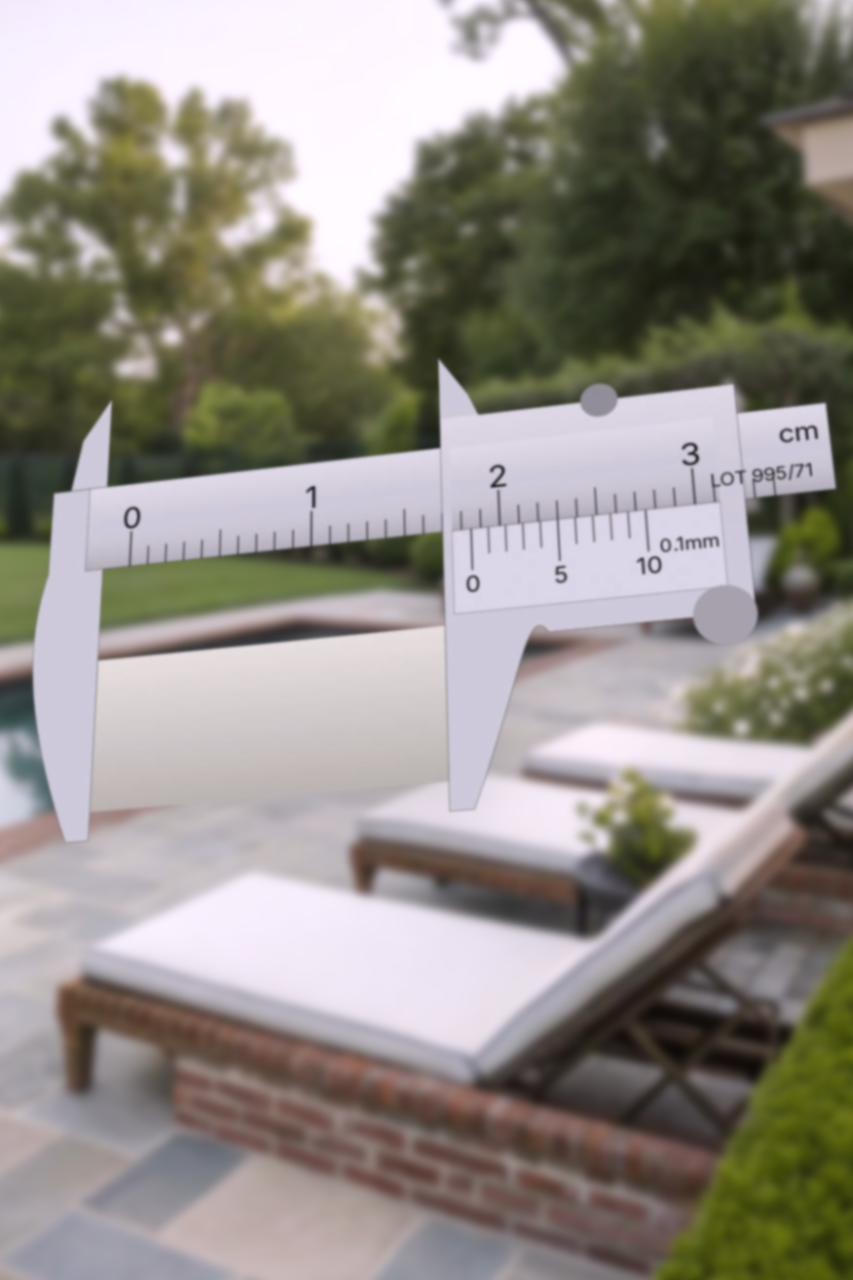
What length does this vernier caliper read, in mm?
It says 18.5 mm
